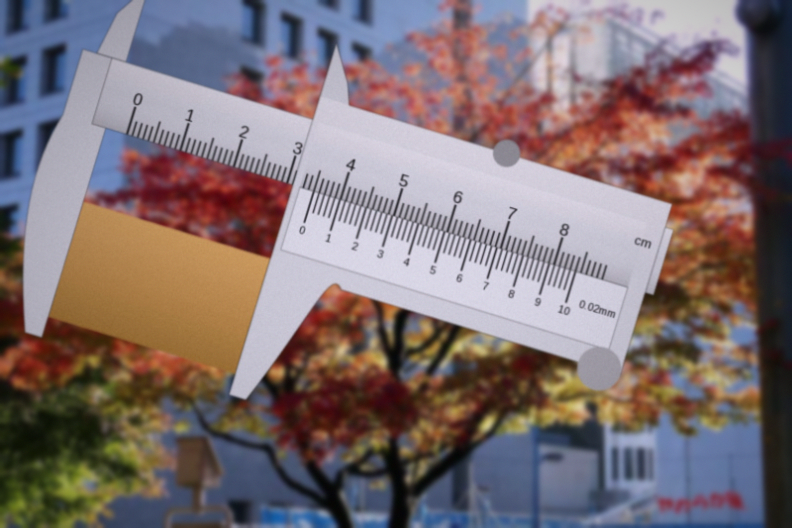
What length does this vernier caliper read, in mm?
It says 35.0 mm
